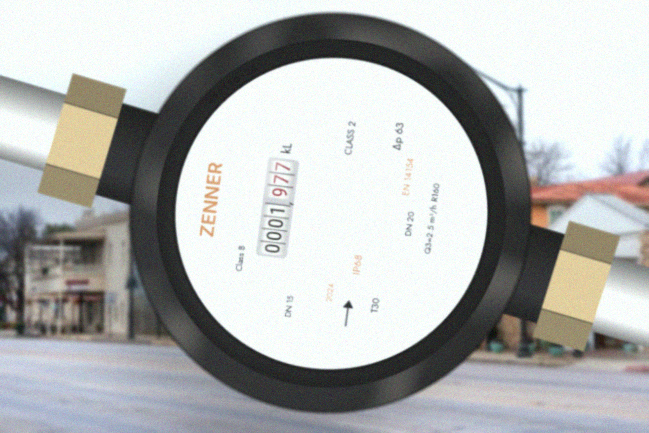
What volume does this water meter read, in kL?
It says 1.977 kL
